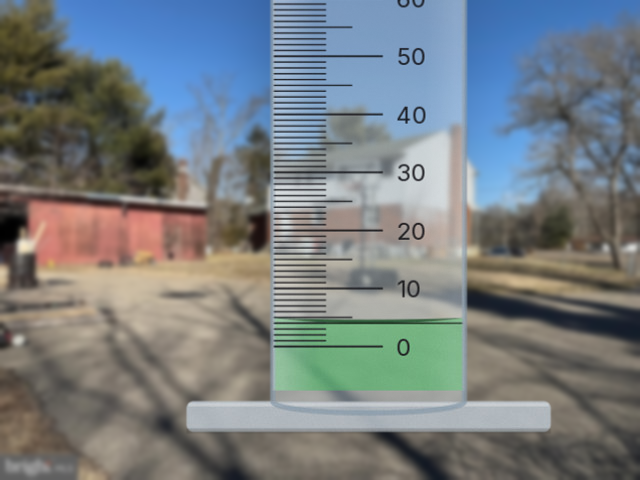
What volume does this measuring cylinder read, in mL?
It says 4 mL
